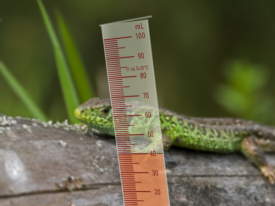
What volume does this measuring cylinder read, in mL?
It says 40 mL
